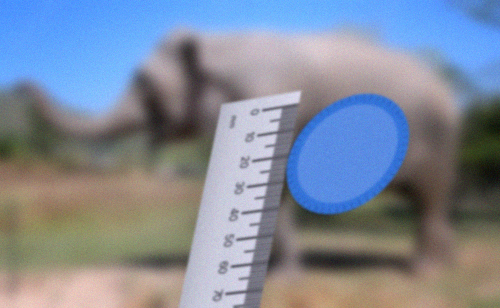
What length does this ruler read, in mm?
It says 45 mm
